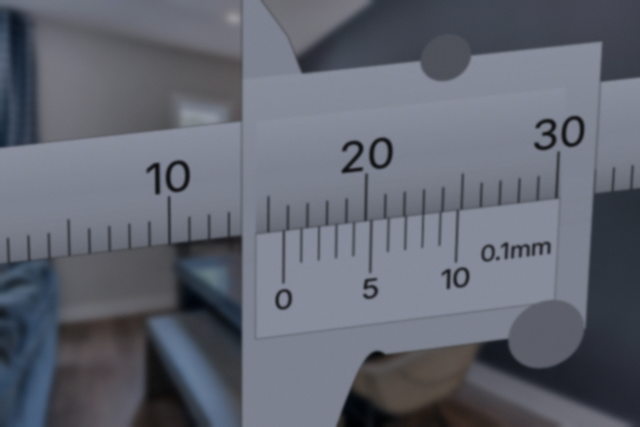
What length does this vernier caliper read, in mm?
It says 15.8 mm
